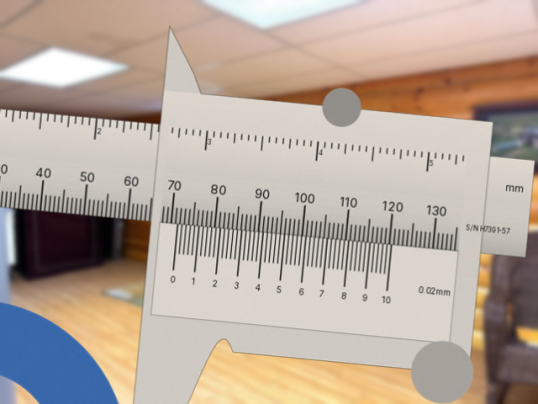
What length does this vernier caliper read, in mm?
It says 71.5 mm
